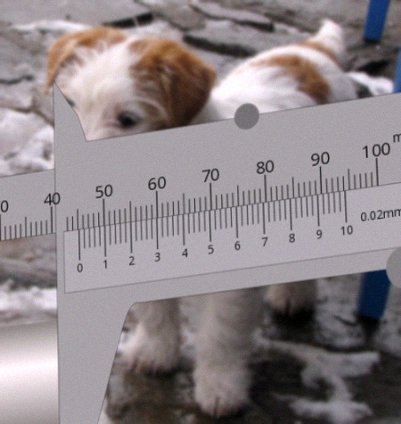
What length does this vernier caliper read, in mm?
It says 45.2 mm
